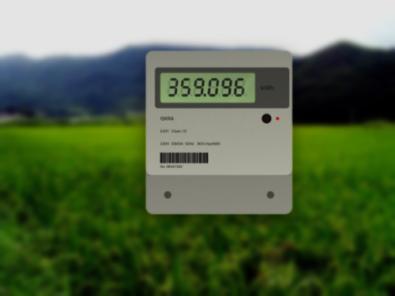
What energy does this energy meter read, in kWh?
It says 359.096 kWh
